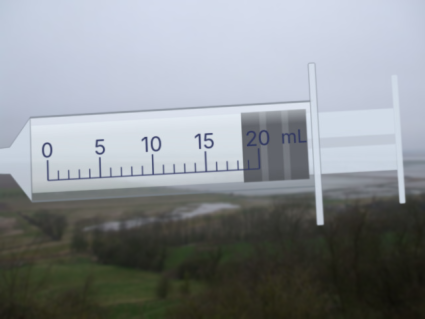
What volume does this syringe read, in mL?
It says 18.5 mL
